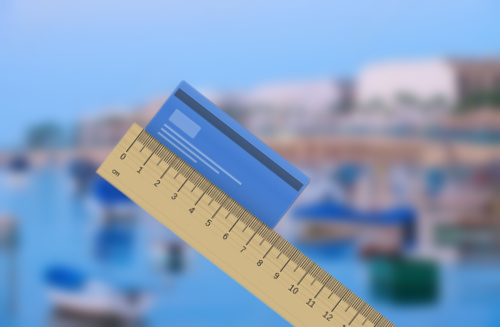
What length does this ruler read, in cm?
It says 7.5 cm
